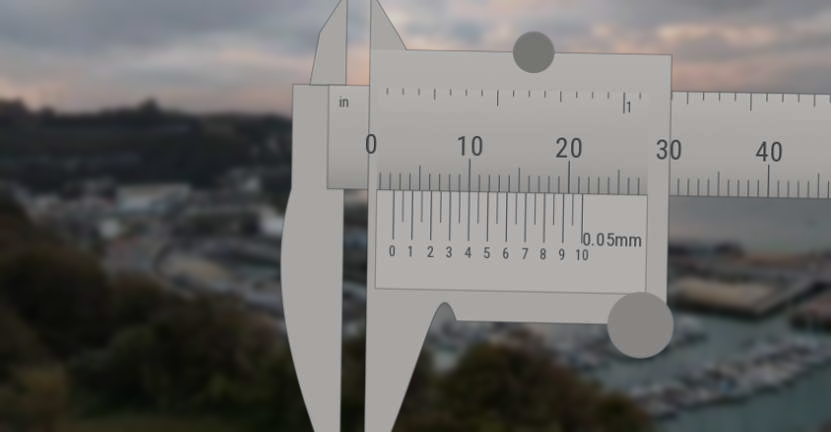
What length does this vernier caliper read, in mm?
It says 2.4 mm
